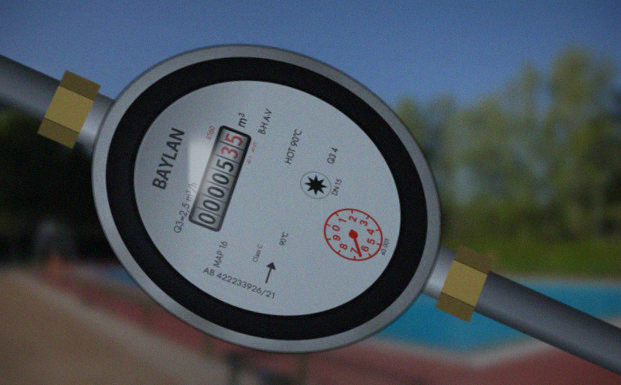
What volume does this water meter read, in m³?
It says 5.356 m³
